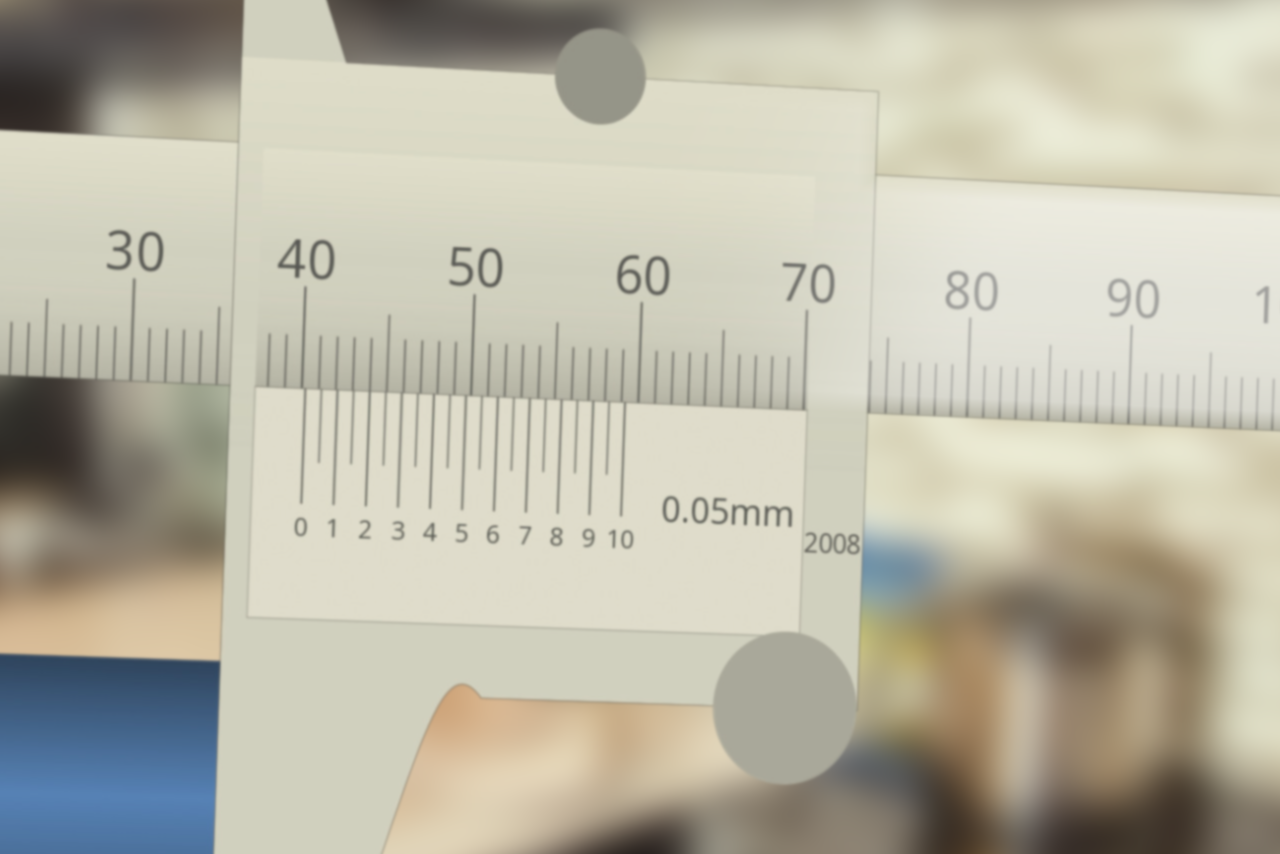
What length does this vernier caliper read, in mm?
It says 40.2 mm
